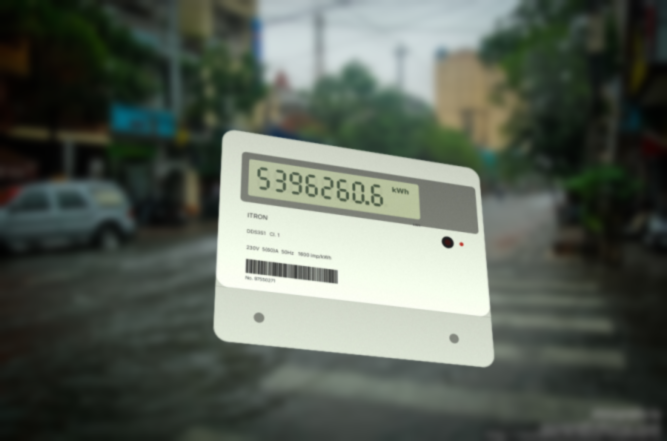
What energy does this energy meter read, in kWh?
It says 5396260.6 kWh
